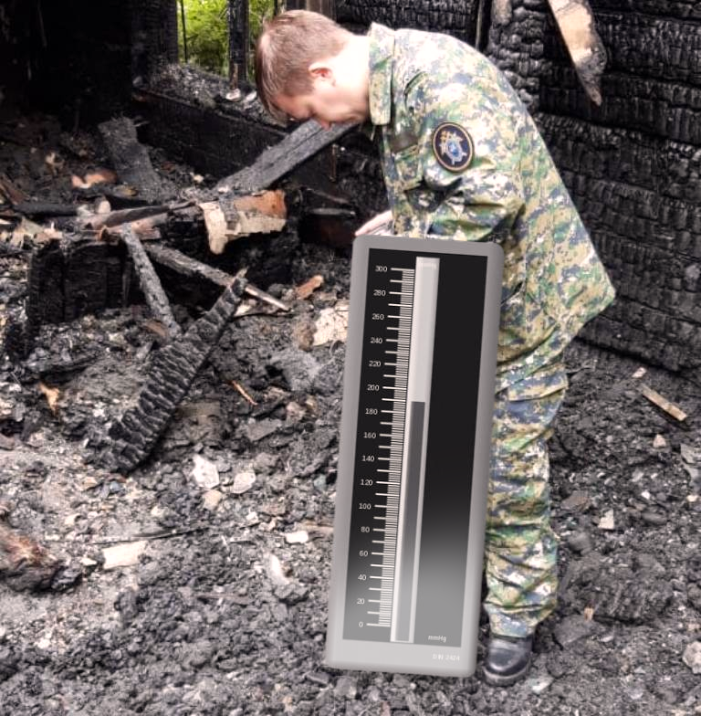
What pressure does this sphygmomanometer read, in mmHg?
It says 190 mmHg
